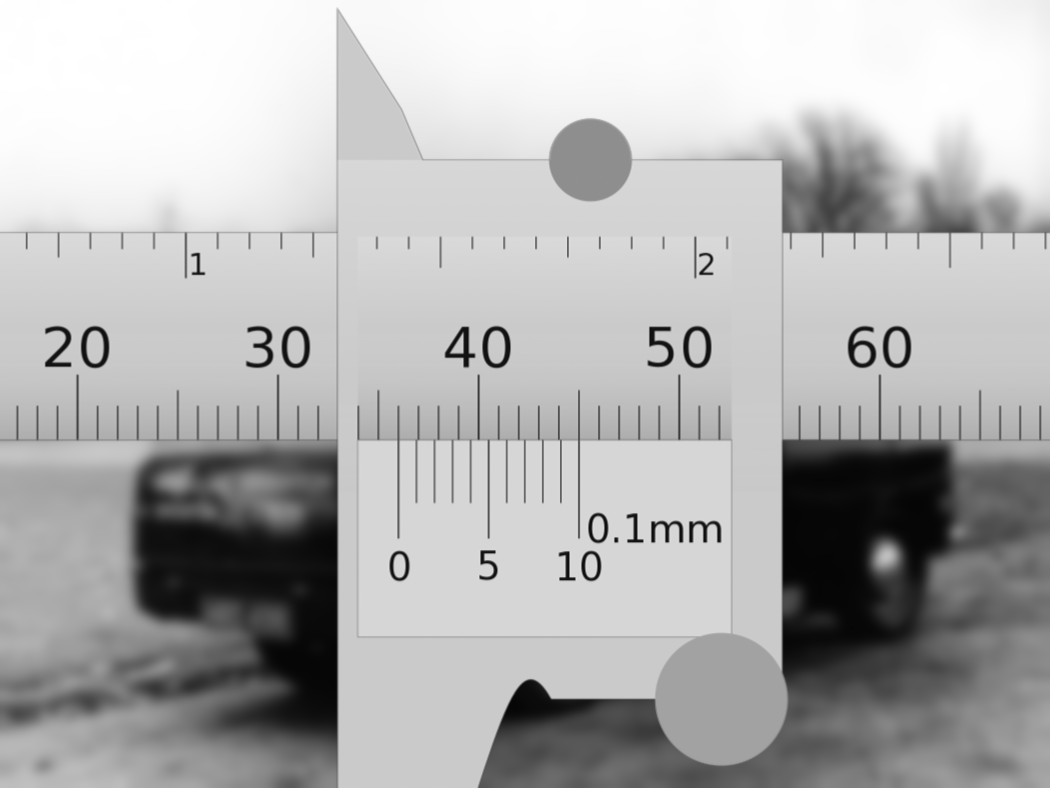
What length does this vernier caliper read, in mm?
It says 36.0 mm
